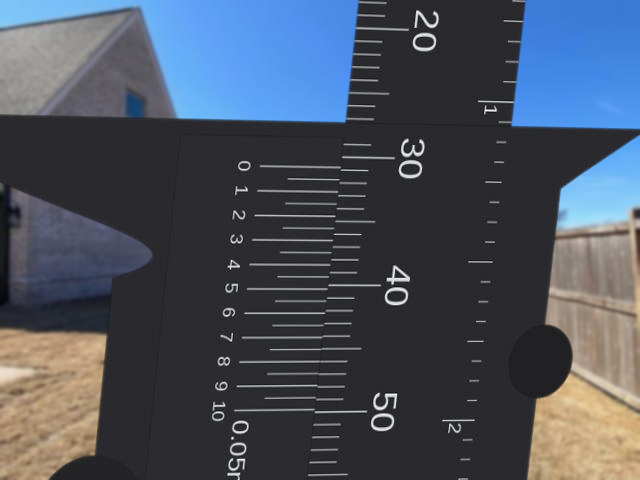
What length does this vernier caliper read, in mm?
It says 30.8 mm
